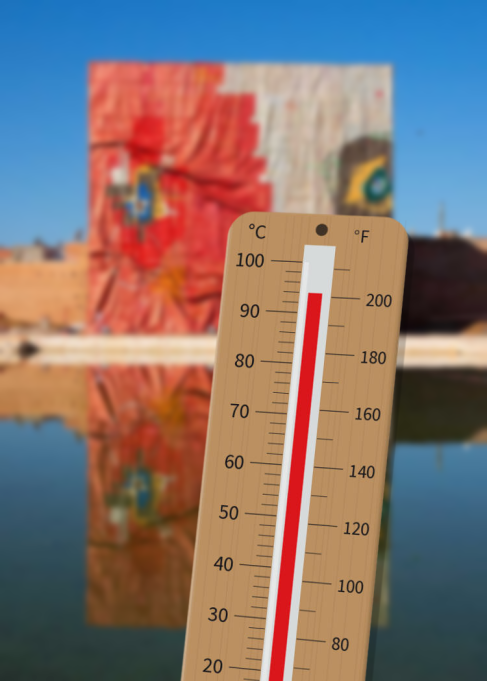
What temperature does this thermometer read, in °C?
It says 94 °C
